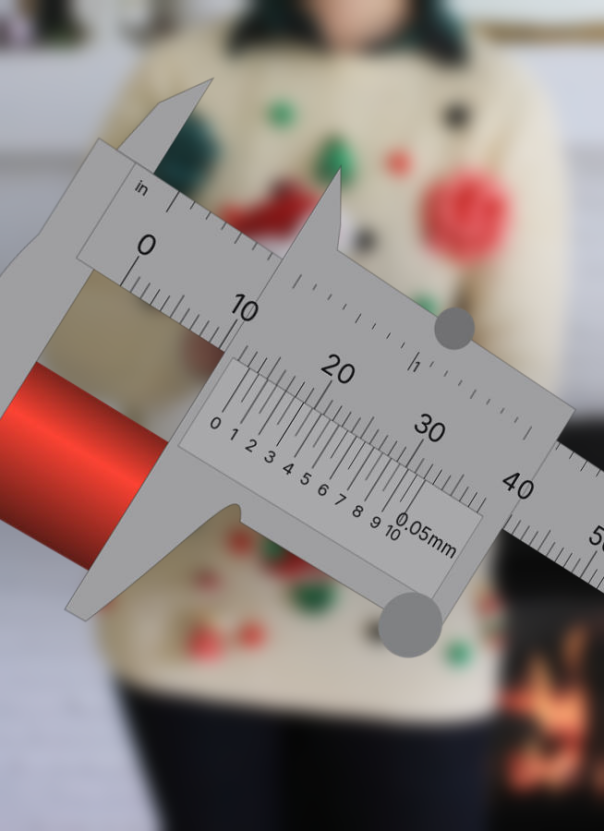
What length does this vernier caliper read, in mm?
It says 13.2 mm
